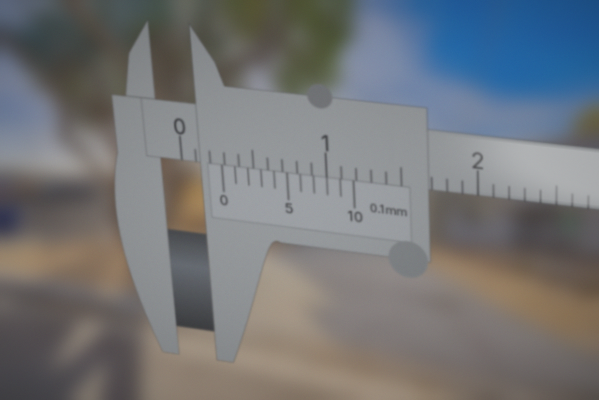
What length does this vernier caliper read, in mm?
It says 2.8 mm
